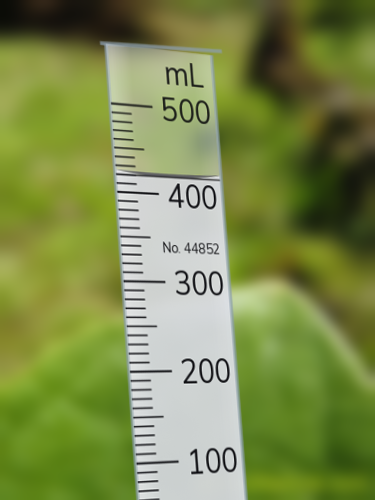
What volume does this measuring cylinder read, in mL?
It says 420 mL
